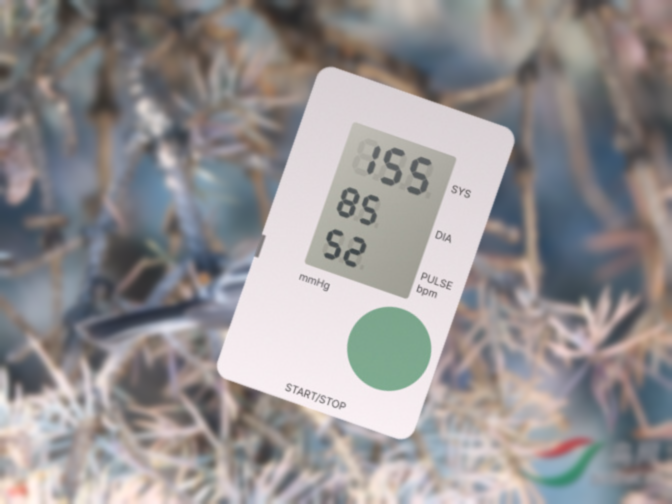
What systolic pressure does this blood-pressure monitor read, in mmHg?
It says 155 mmHg
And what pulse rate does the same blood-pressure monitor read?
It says 52 bpm
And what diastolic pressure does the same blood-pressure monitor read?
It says 85 mmHg
